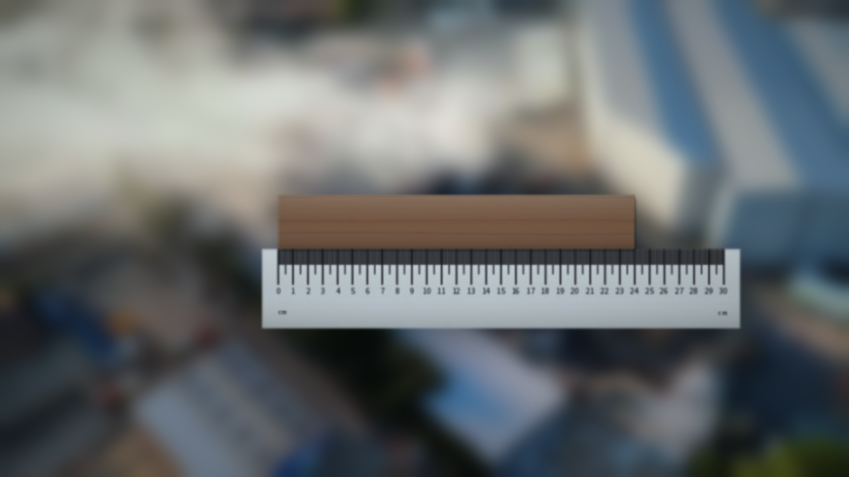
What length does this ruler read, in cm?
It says 24 cm
